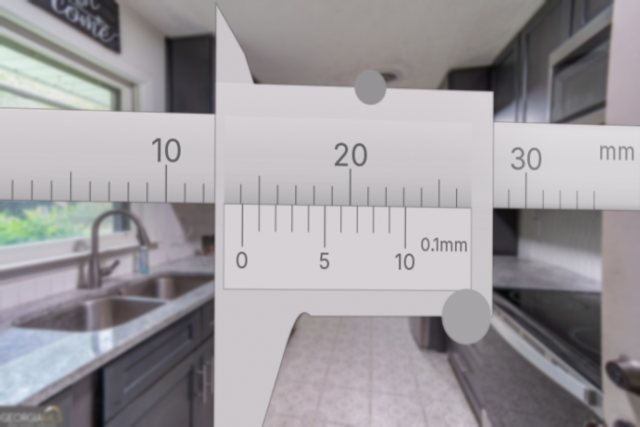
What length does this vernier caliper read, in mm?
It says 14.1 mm
